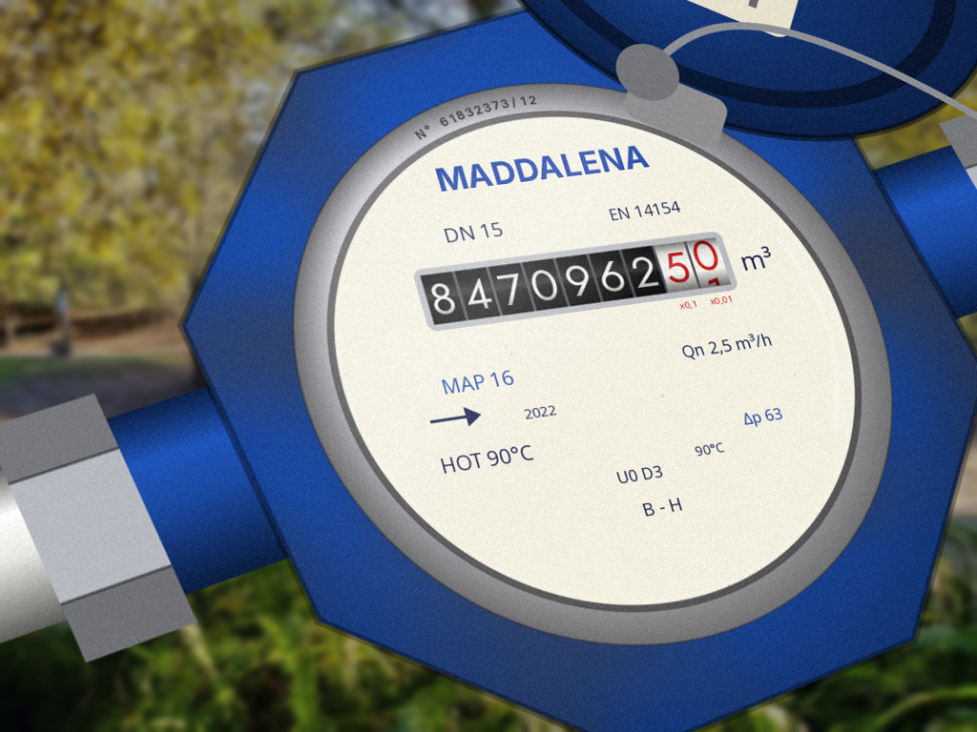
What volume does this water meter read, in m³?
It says 8470962.50 m³
